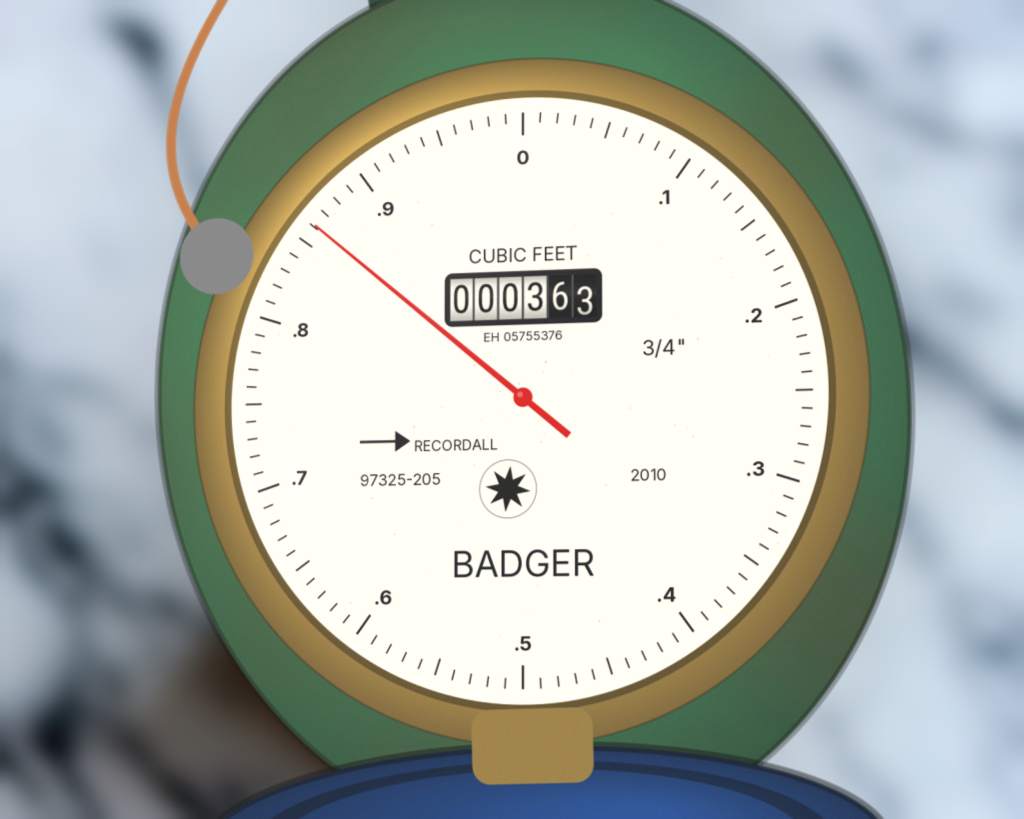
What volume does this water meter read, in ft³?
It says 362.86 ft³
